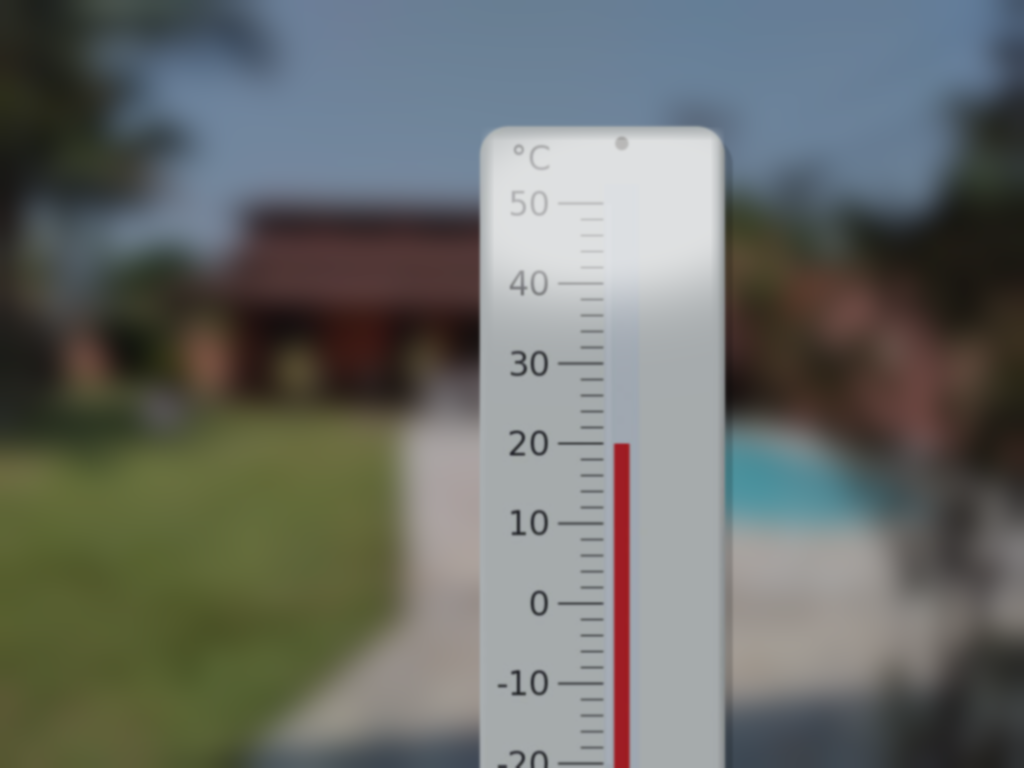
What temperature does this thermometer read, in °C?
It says 20 °C
